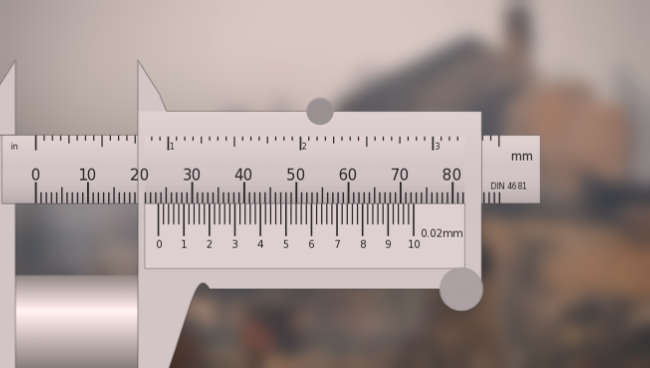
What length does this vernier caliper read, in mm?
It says 23.5 mm
